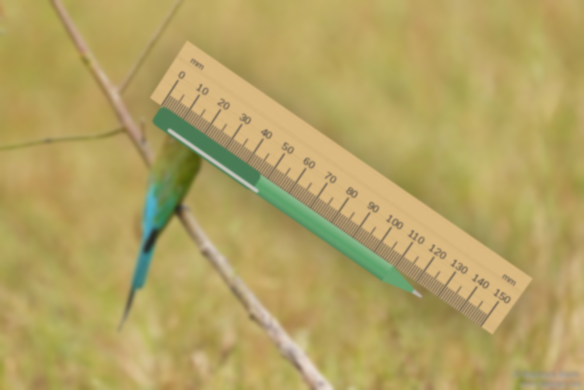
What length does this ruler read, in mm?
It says 125 mm
